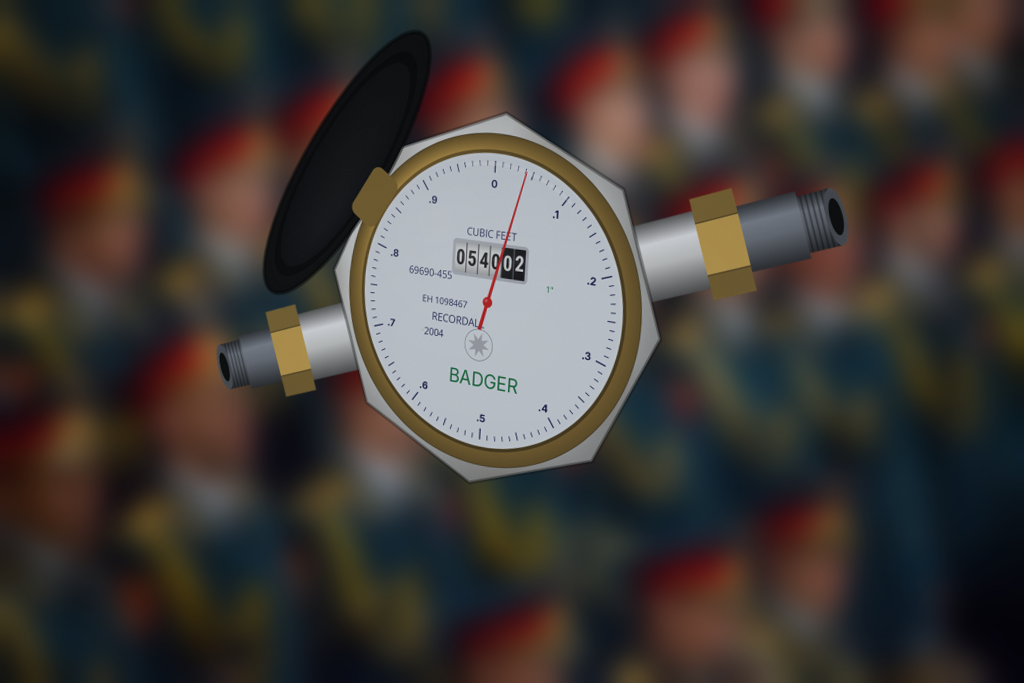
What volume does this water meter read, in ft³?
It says 54002.04 ft³
